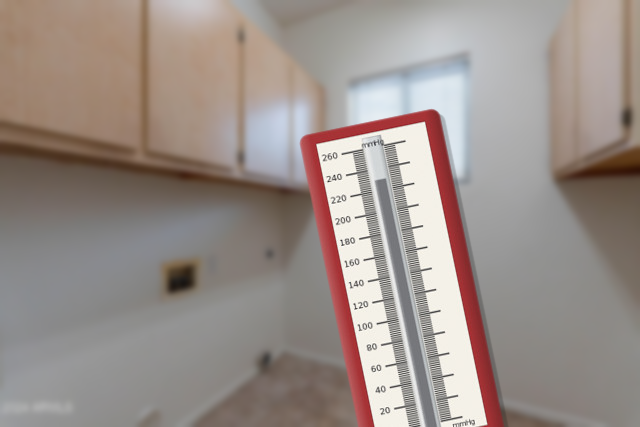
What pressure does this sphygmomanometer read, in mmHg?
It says 230 mmHg
